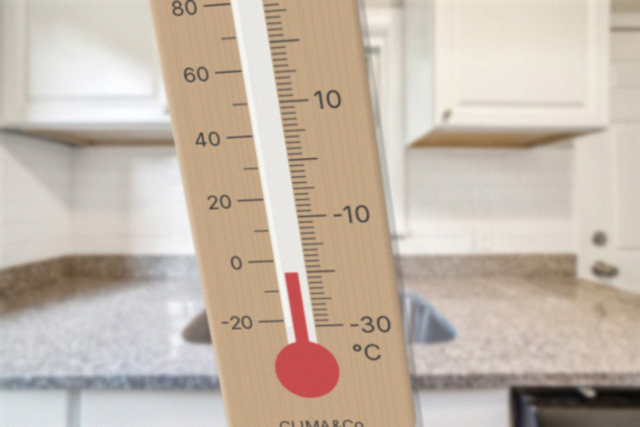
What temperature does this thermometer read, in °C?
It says -20 °C
